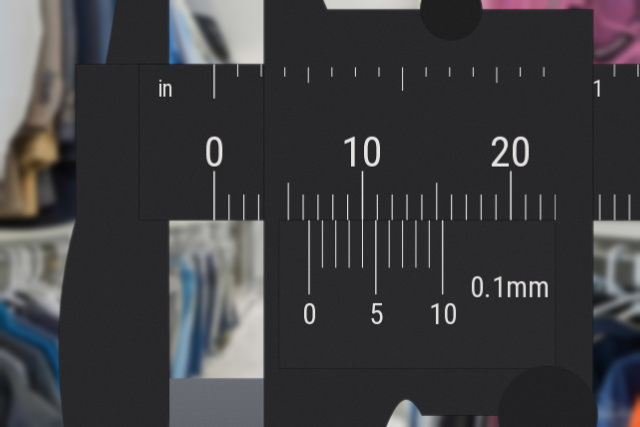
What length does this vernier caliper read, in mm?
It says 6.4 mm
